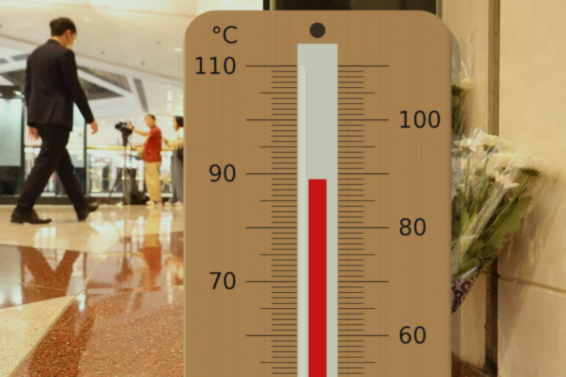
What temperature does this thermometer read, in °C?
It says 89 °C
